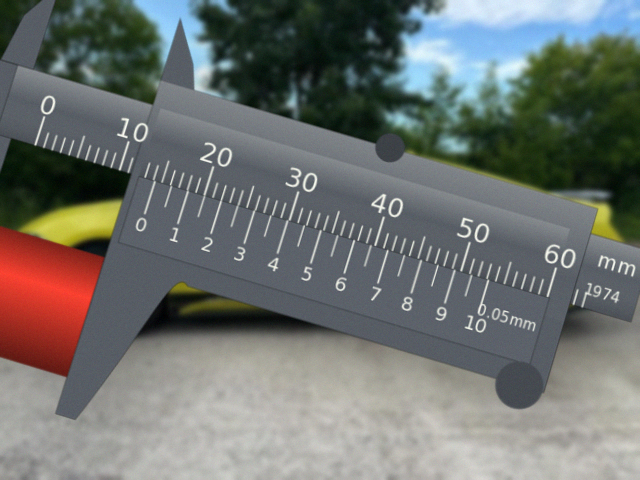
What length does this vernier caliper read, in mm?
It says 14.2 mm
